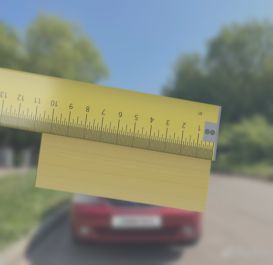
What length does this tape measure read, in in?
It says 10.5 in
